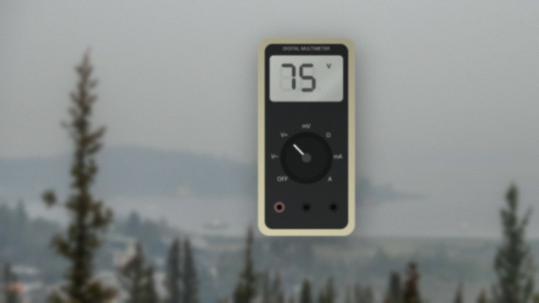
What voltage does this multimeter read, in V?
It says 75 V
